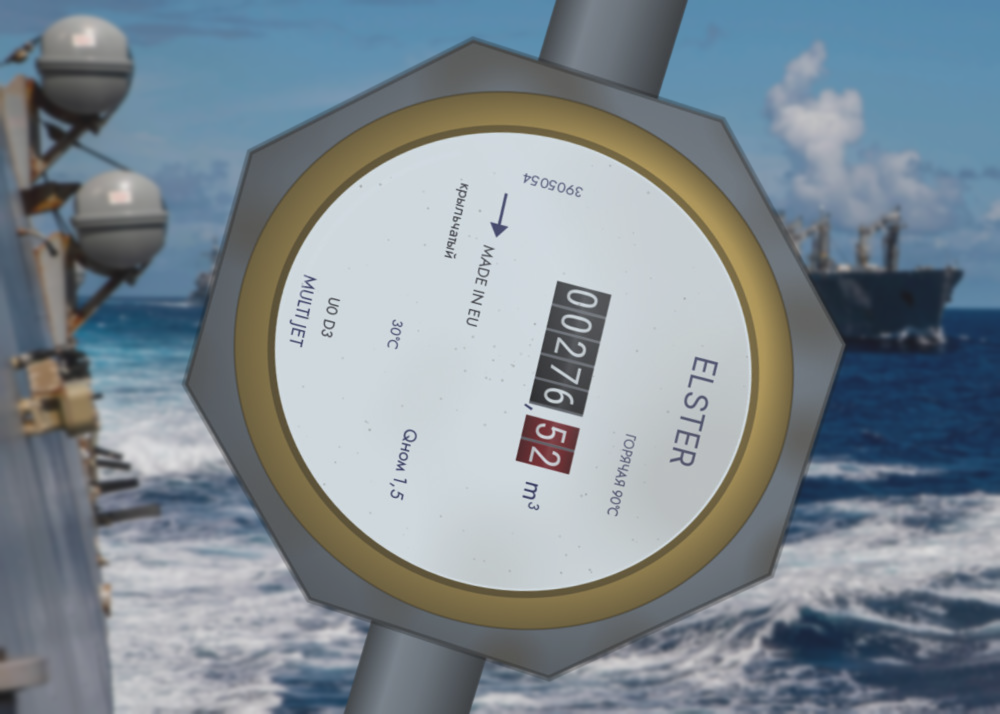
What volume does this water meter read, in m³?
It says 276.52 m³
